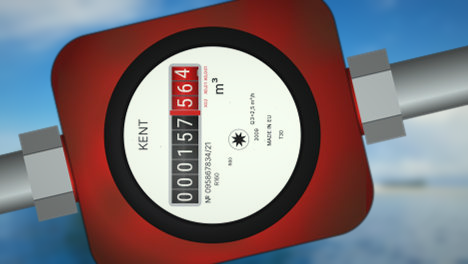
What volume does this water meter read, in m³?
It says 157.564 m³
